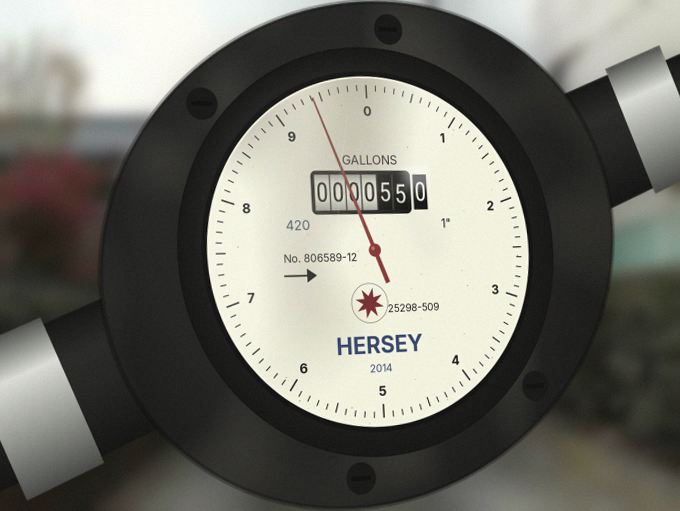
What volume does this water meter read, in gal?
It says 549.4 gal
